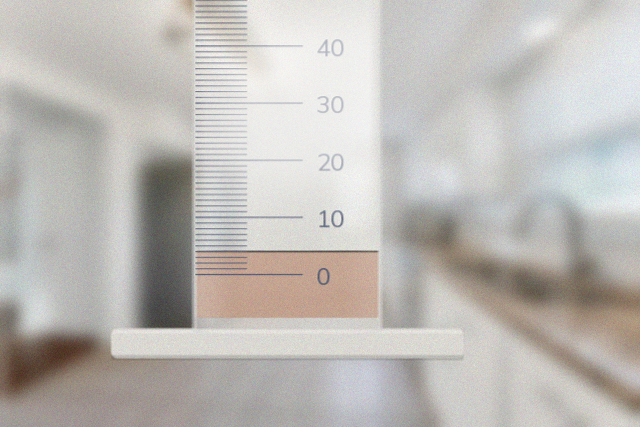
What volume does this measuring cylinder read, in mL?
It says 4 mL
